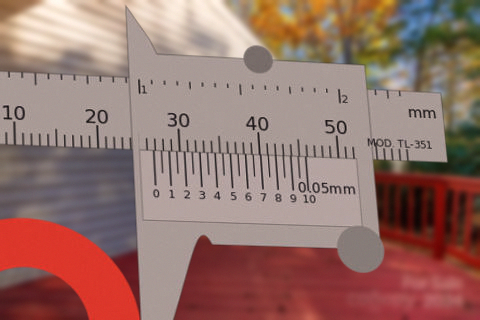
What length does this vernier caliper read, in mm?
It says 26.8 mm
